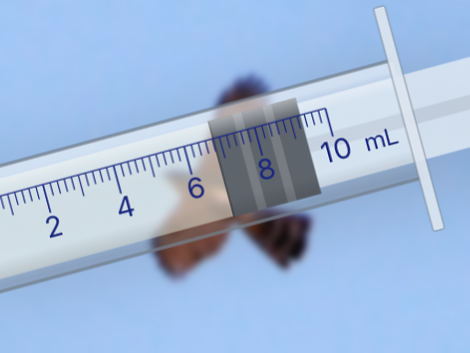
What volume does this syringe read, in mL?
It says 6.8 mL
